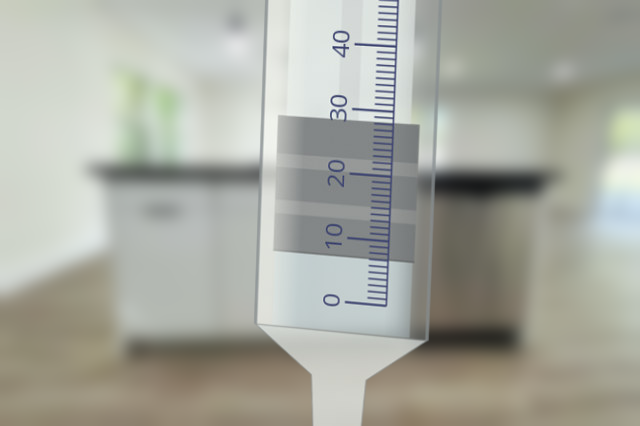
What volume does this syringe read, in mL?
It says 7 mL
